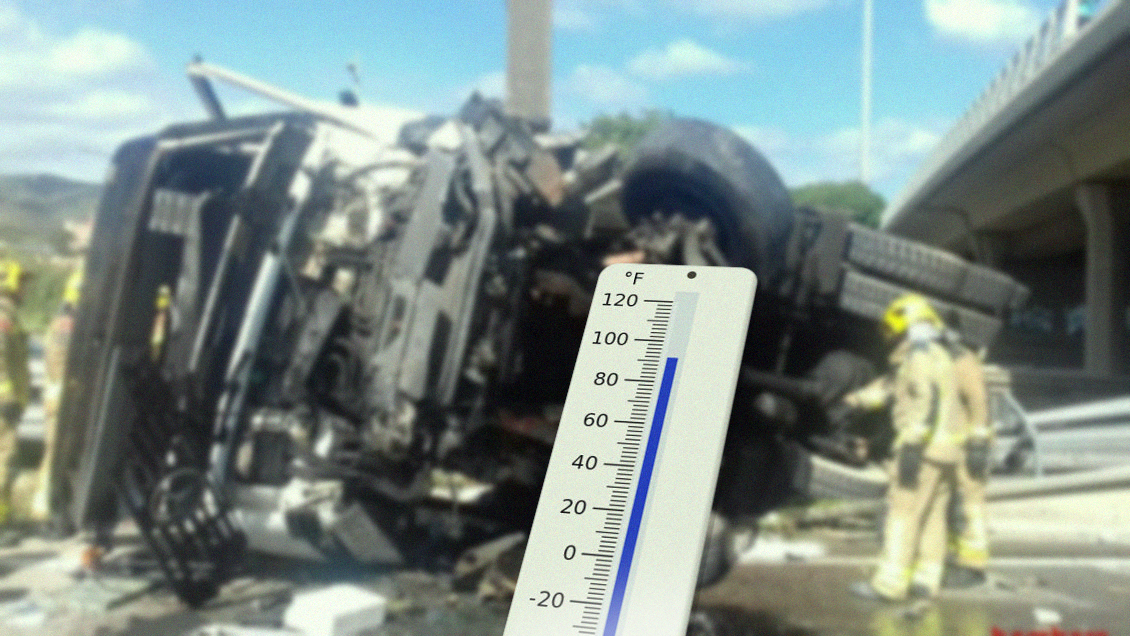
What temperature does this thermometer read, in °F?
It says 92 °F
